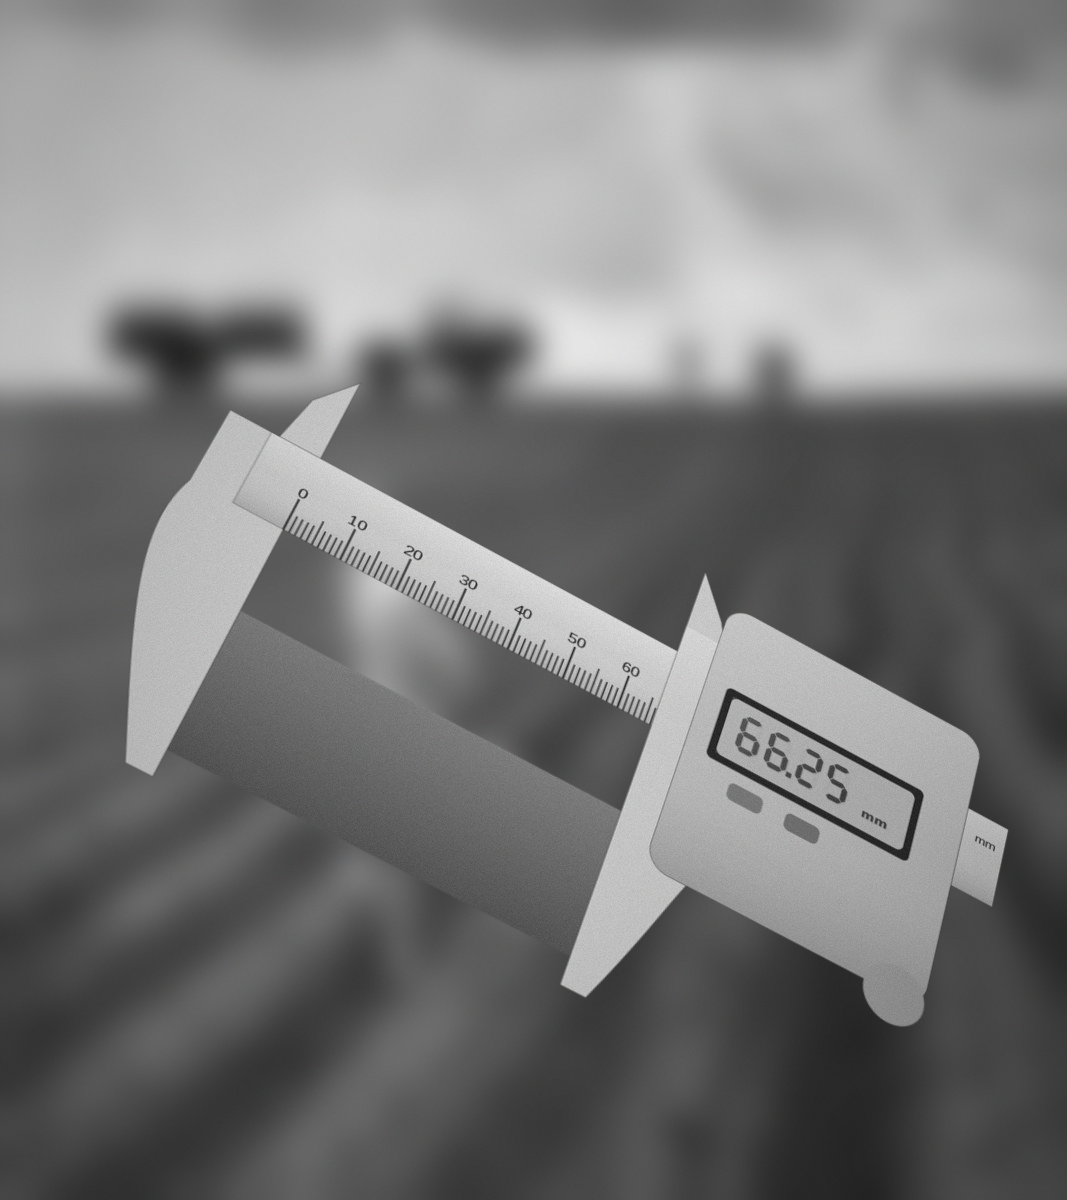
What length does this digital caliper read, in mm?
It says 66.25 mm
